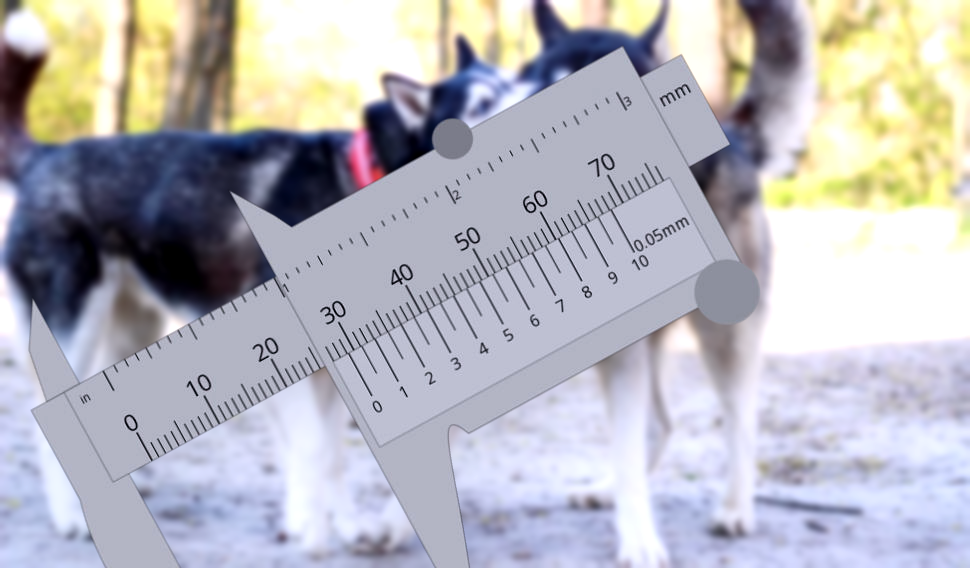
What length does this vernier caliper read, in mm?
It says 29.2 mm
